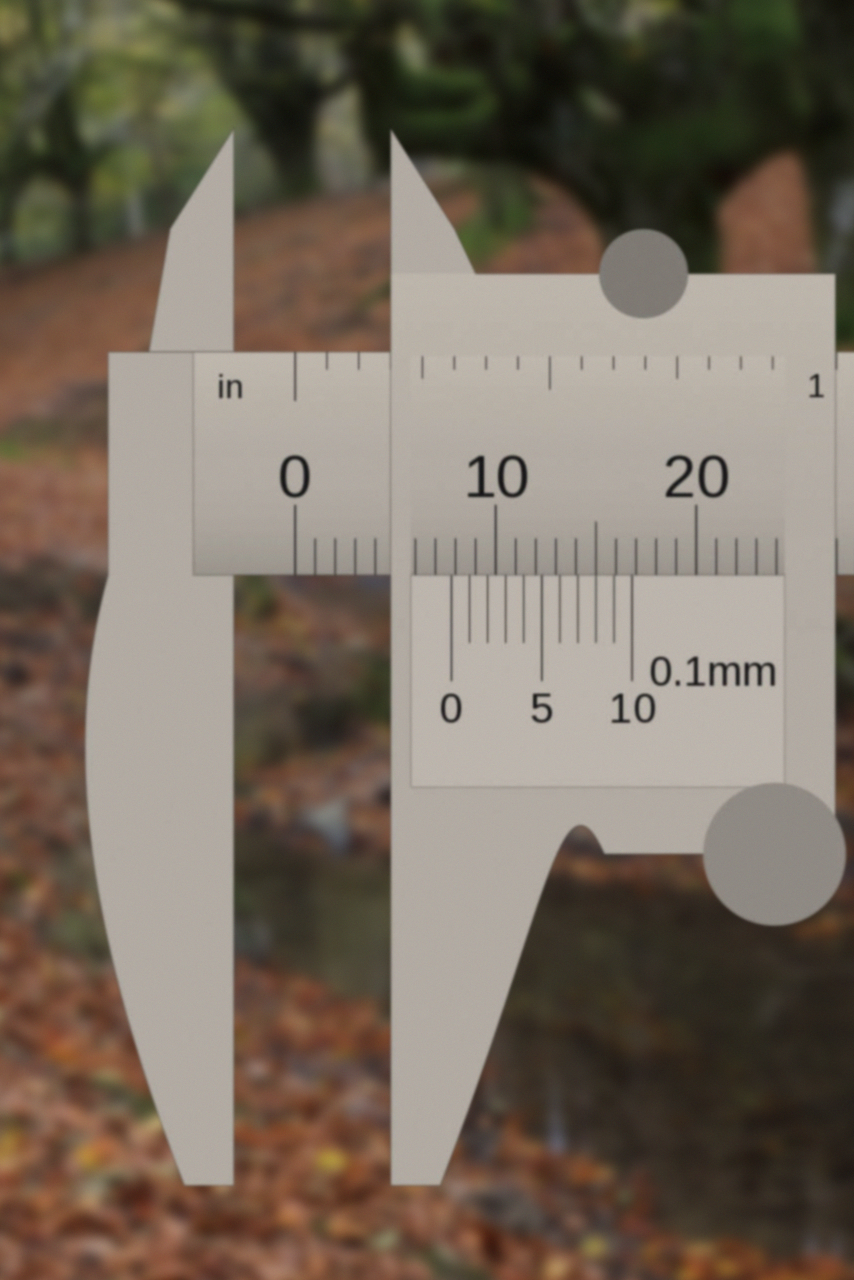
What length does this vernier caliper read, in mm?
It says 7.8 mm
